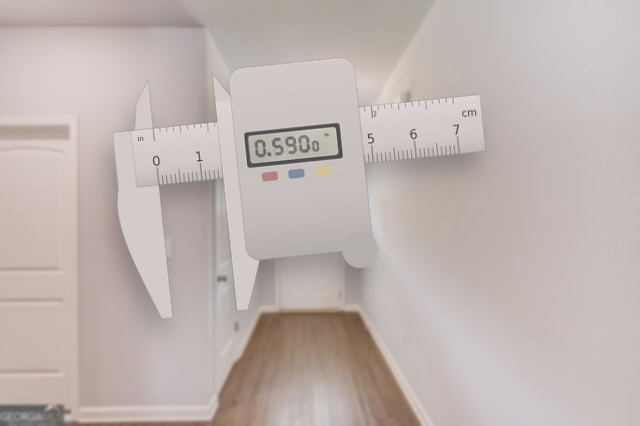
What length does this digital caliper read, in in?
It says 0.5900 in
